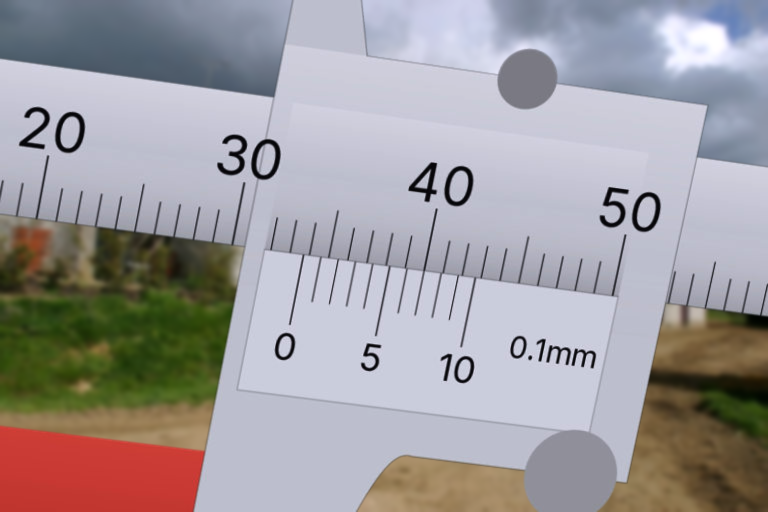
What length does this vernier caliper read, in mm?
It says 33.7 mm
